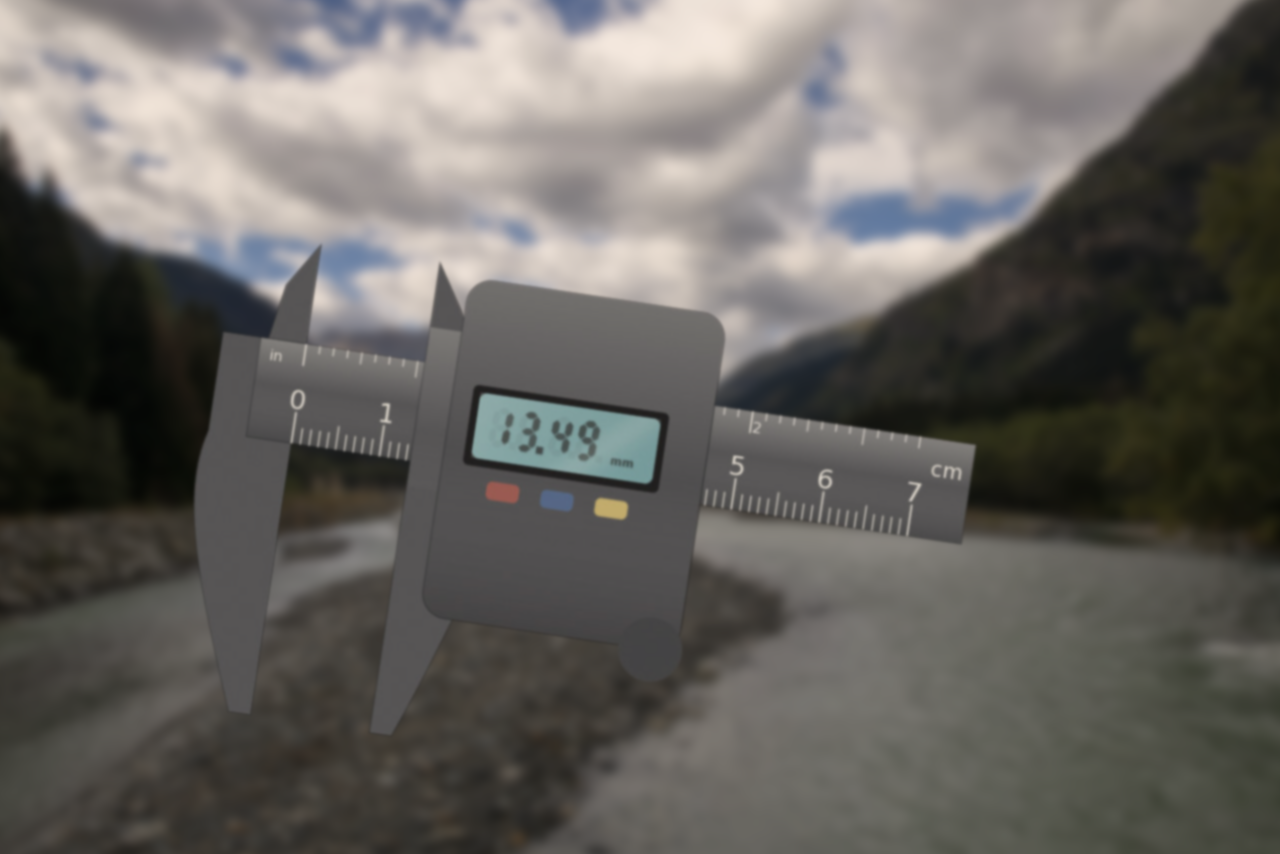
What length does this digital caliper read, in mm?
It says 13.49 mm
